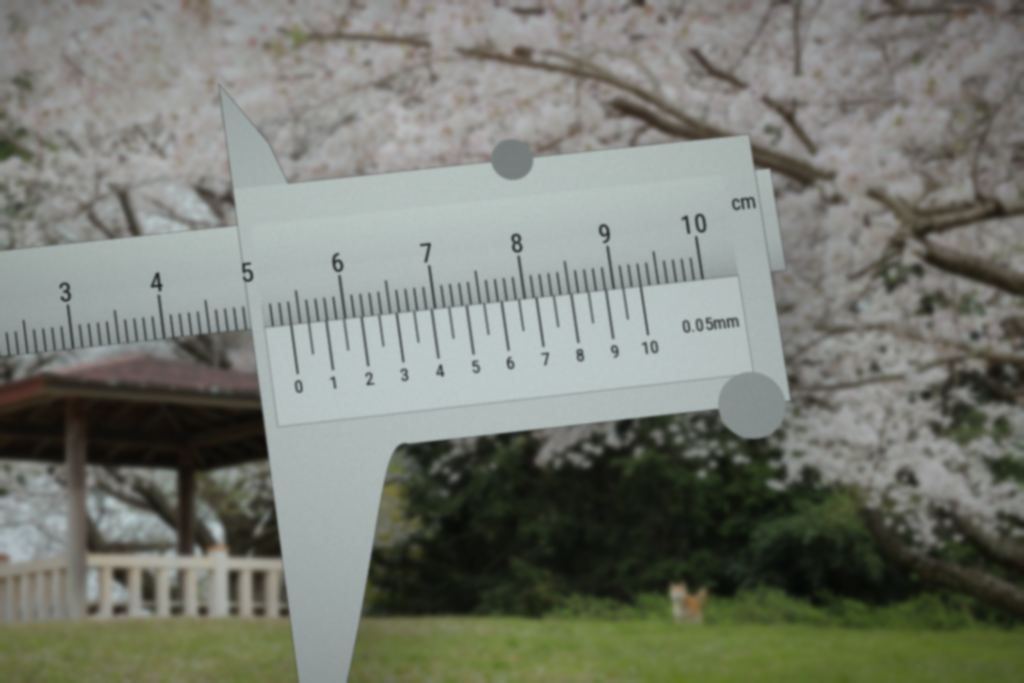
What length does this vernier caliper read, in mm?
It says 54.0 mm
